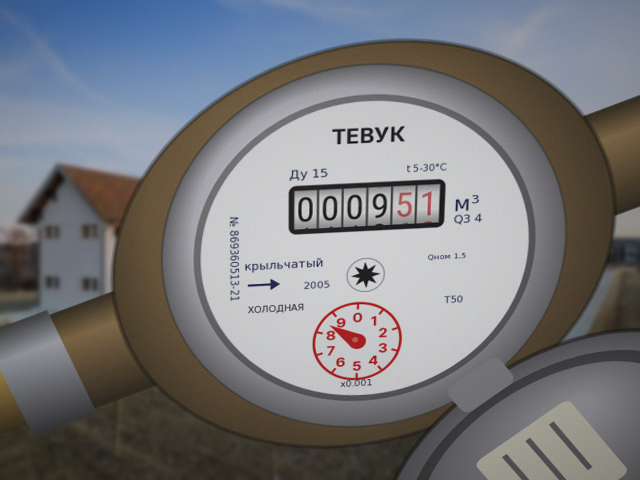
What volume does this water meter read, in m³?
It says 9.518 m³
